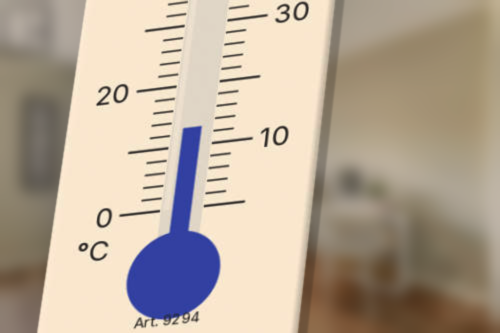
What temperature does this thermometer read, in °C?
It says 13 °C
